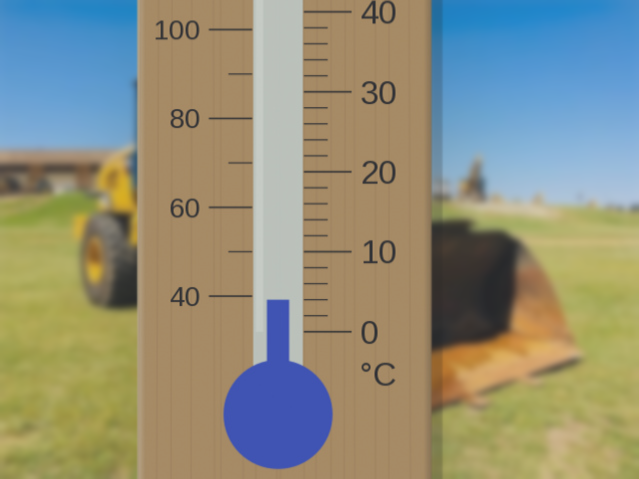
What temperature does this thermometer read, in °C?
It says 4 °C
